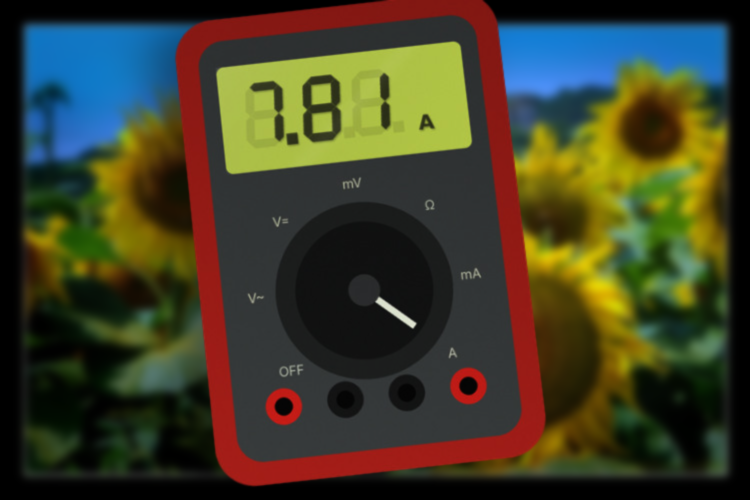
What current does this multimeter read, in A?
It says 7.81 A
